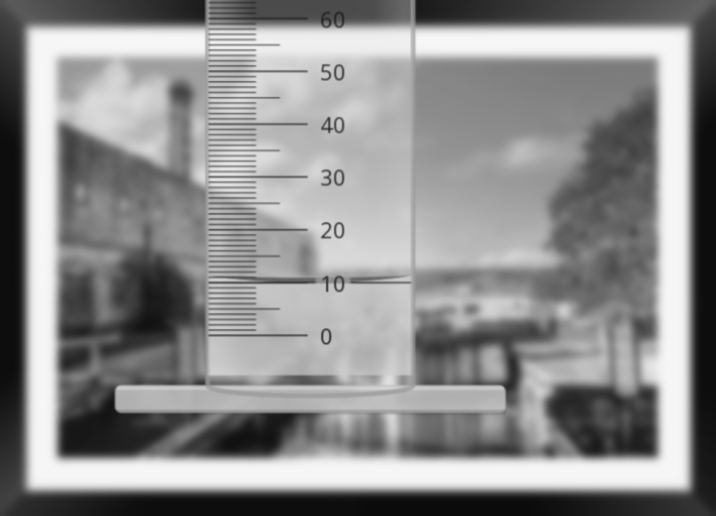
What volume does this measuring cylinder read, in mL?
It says 10 mL
